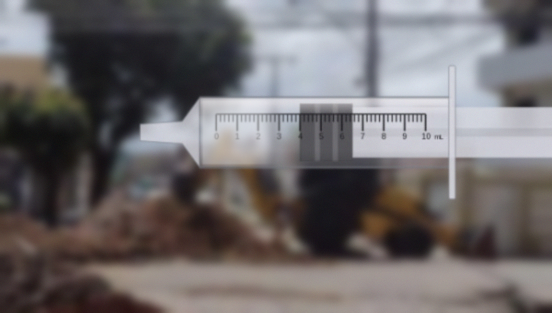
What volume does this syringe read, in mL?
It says 4 mL
